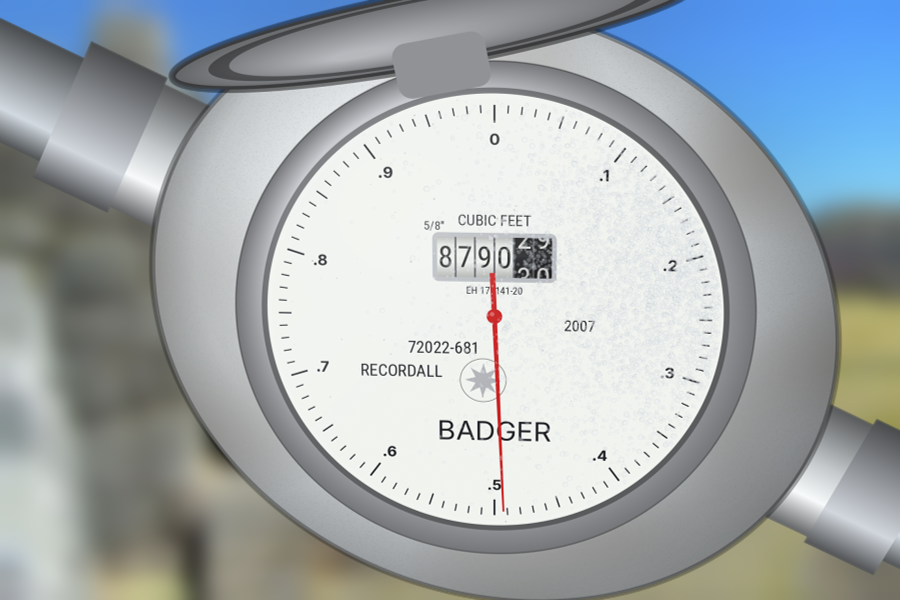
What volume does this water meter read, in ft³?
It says 879029.49 ft³
